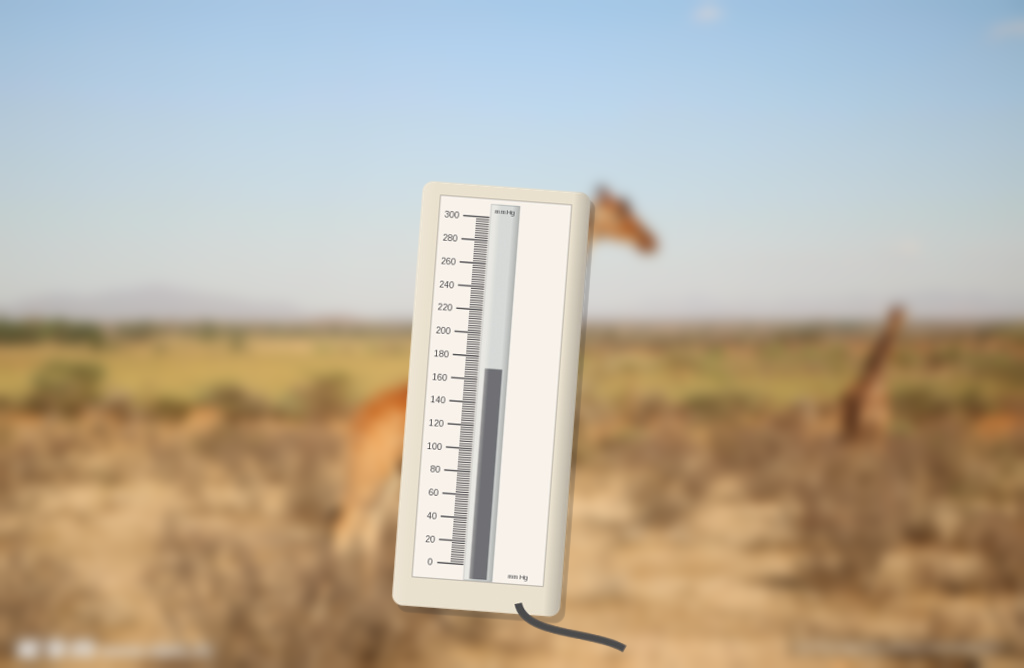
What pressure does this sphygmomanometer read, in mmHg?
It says 170 mmHg
